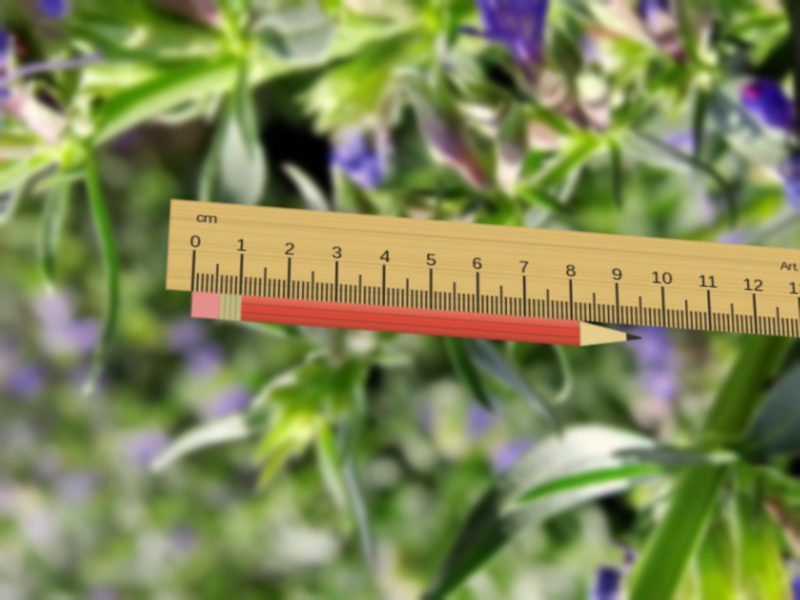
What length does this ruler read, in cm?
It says 9.5 cm
